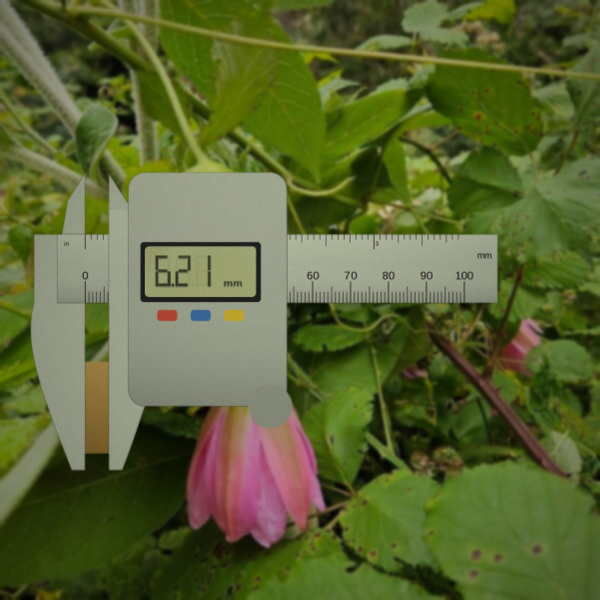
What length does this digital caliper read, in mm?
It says 6.21 mm
